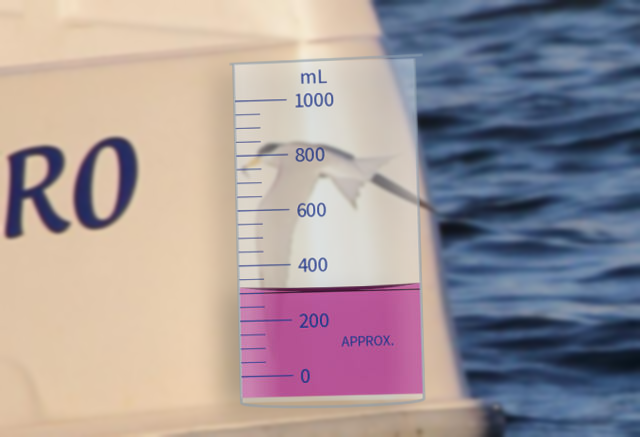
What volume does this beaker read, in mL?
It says 300 mL
